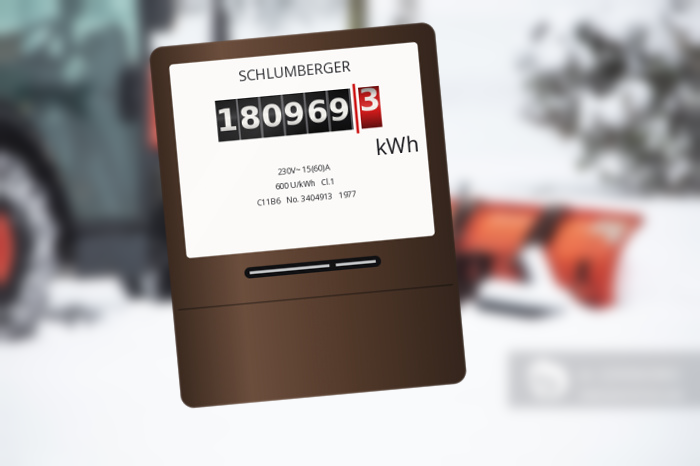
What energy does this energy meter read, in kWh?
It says 180969.3 kWh
